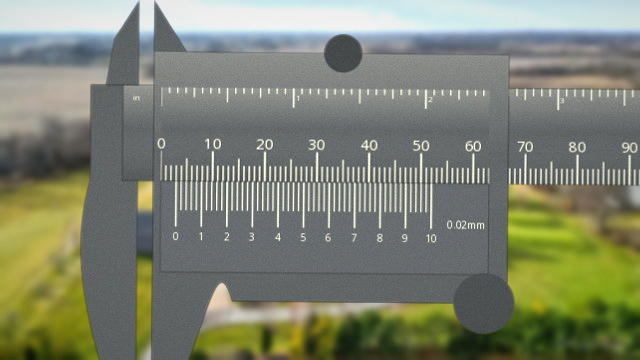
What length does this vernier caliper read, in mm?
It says 3.0 mm
